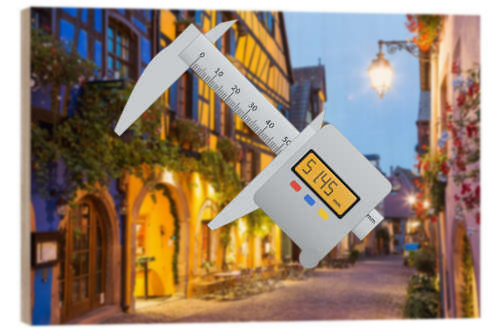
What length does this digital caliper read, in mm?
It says 51.45 mm
